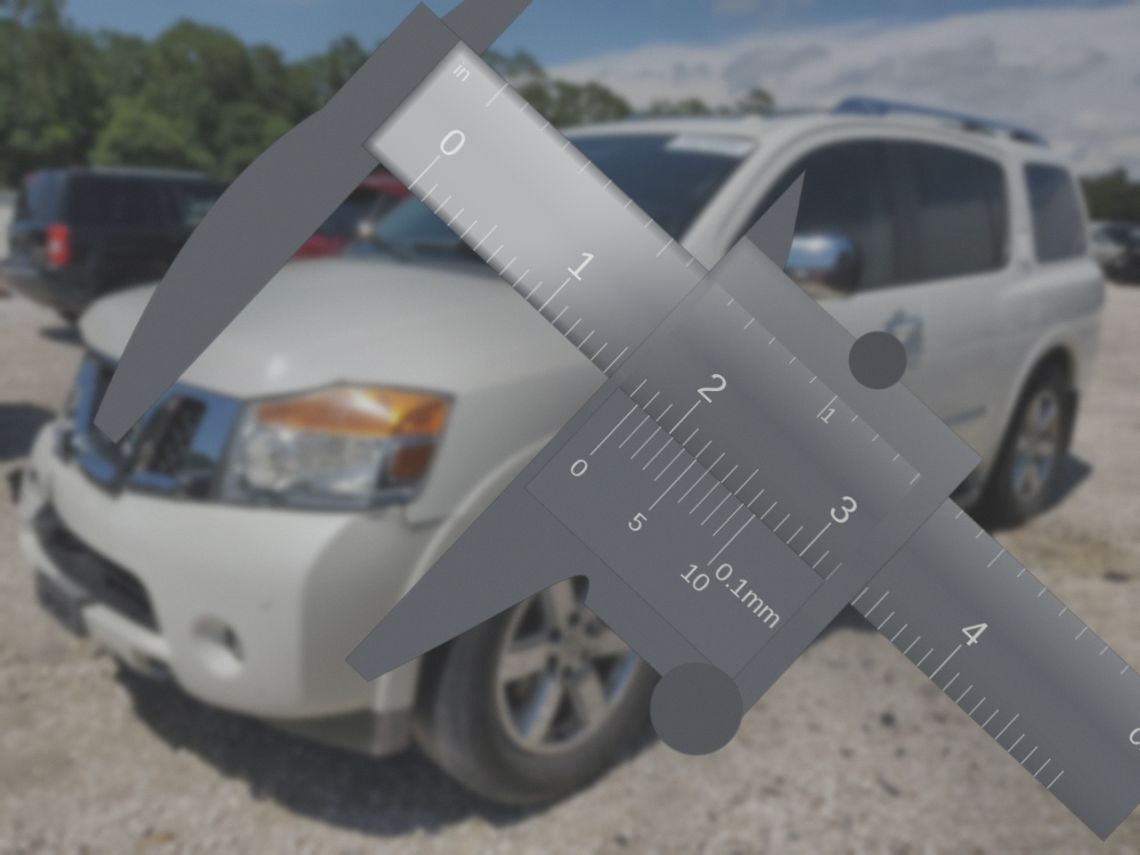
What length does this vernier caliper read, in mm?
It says 17.6 mm
